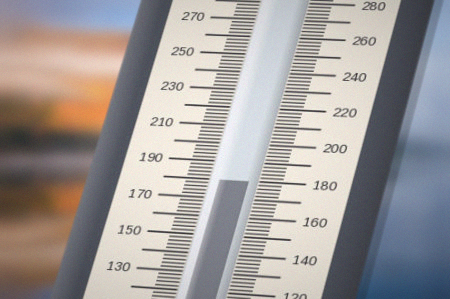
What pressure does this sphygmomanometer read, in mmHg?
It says 180 mmHg
